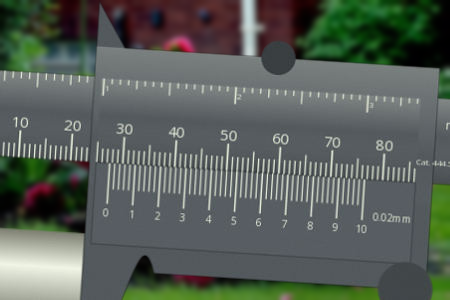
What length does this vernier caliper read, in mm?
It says 27.5 mm
